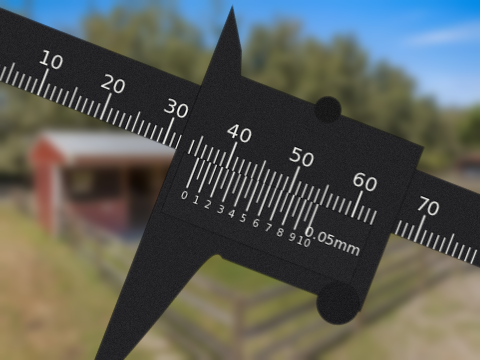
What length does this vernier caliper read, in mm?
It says 35.6 mm
